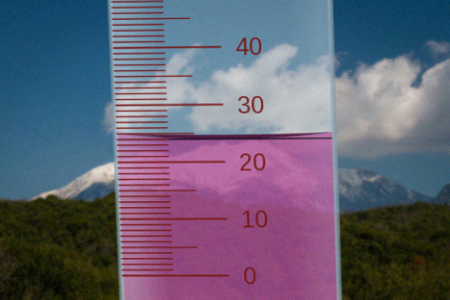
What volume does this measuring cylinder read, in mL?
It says 24 mL
